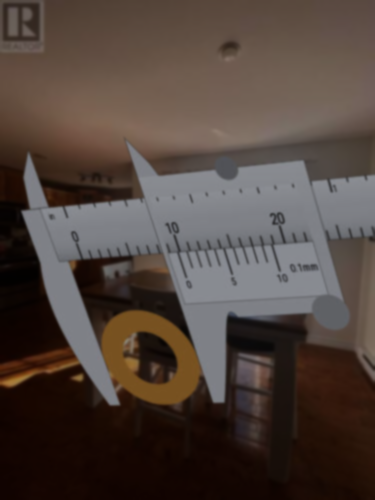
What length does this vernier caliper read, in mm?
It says 9.8 mm
